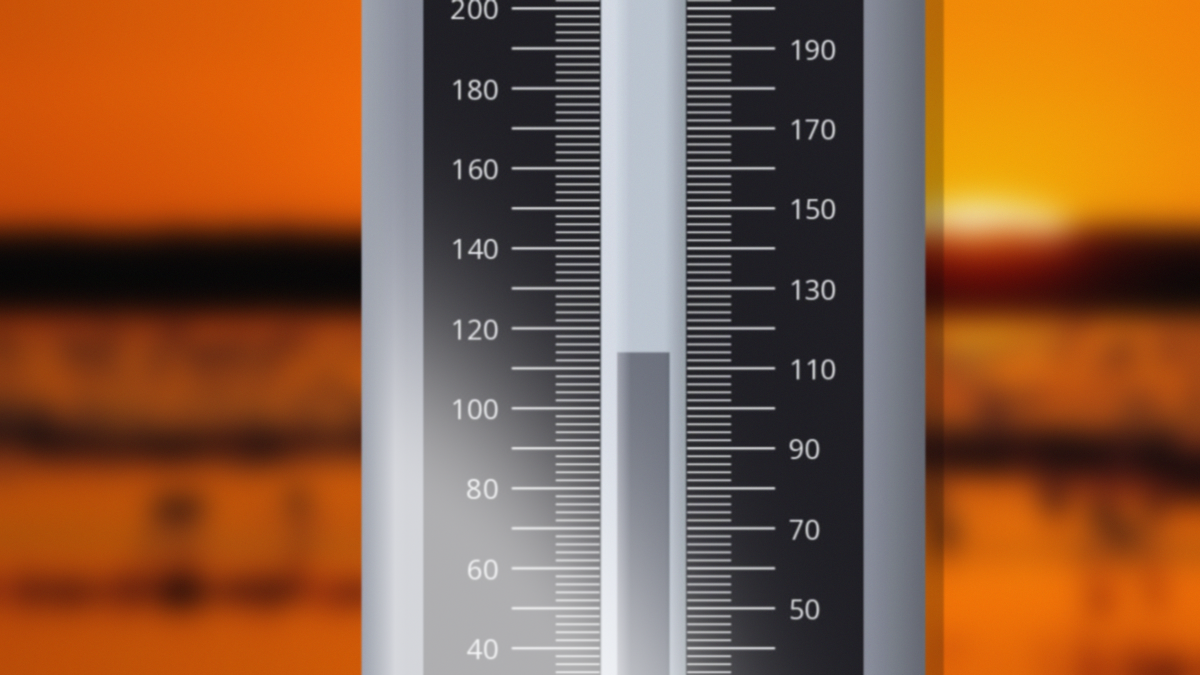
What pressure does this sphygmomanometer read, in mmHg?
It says 114 mmHg
